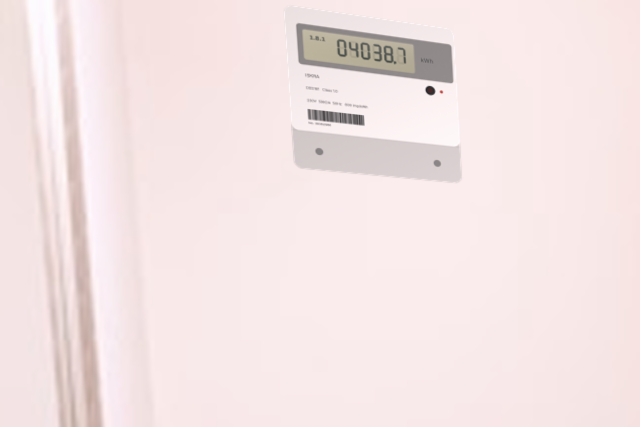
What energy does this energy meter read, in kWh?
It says 4038.7 kWh
